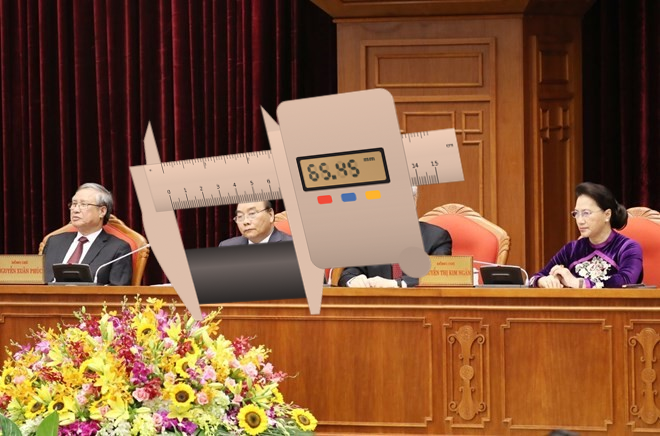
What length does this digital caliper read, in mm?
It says 65.45 mm
